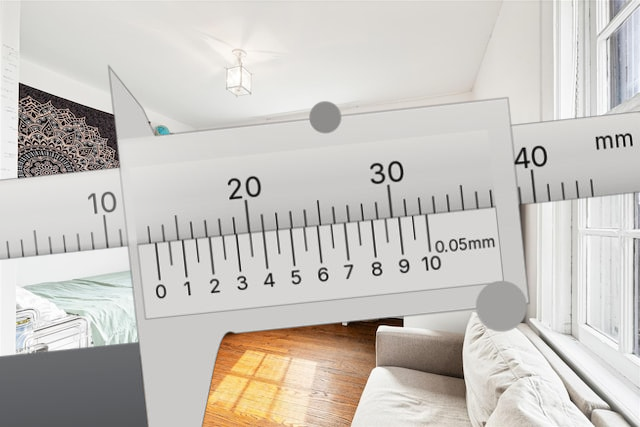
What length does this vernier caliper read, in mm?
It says 13.4 mm
